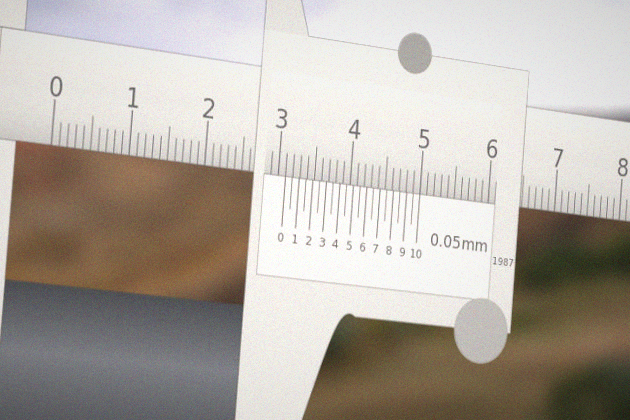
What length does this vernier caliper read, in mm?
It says 31.0 mm
